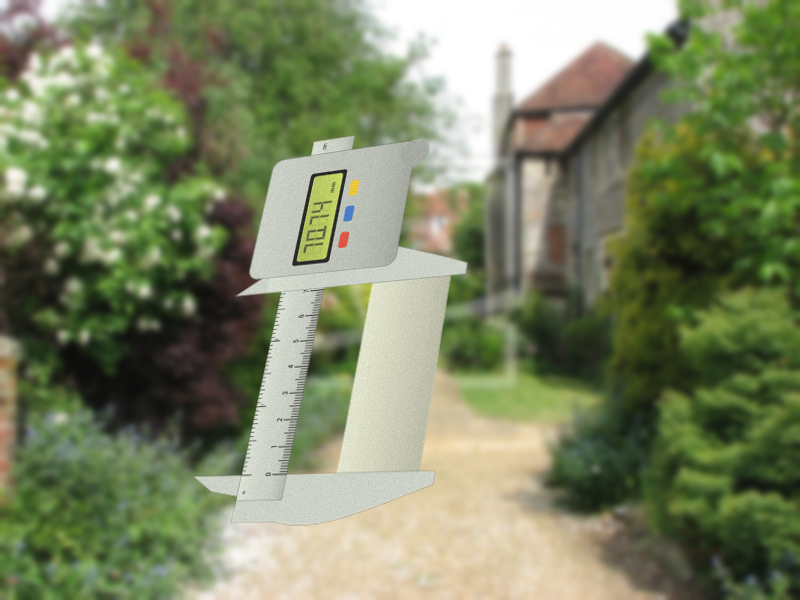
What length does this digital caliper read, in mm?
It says 70.74 mm
